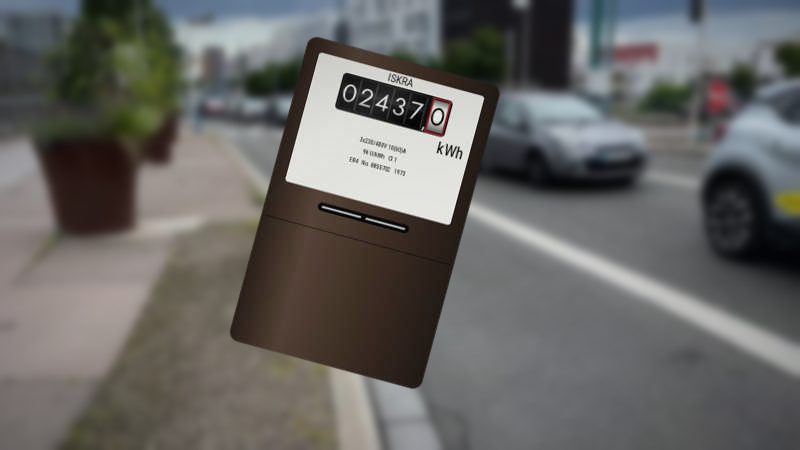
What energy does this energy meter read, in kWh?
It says 2437.0 kWh
